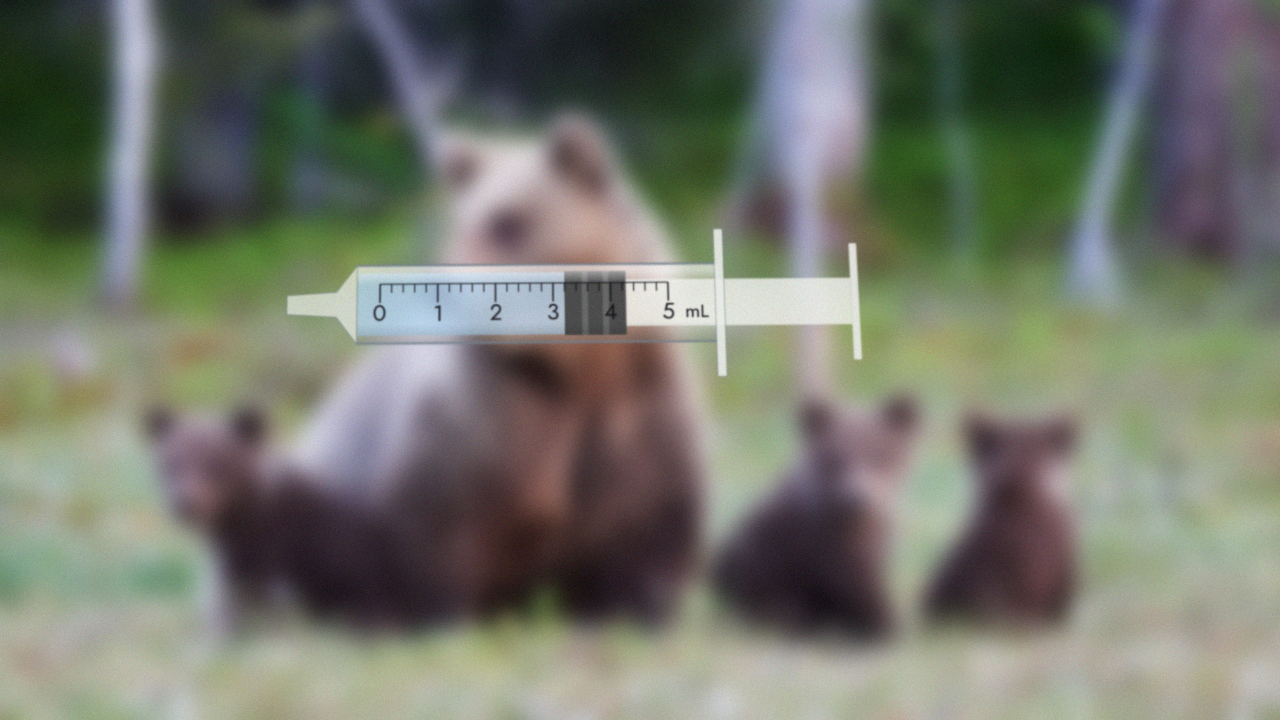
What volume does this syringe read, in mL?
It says 3.2 mL
